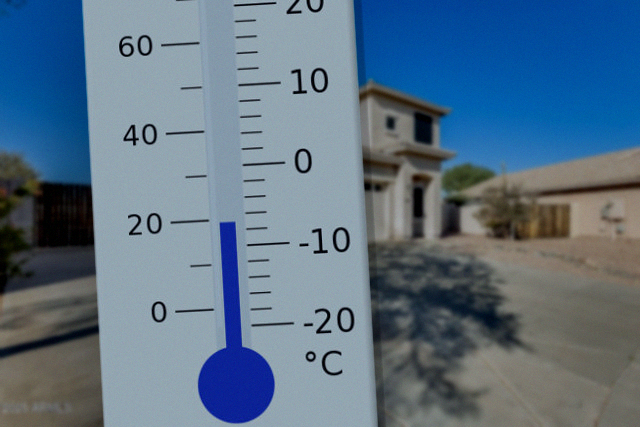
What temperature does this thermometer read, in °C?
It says -7 °C
